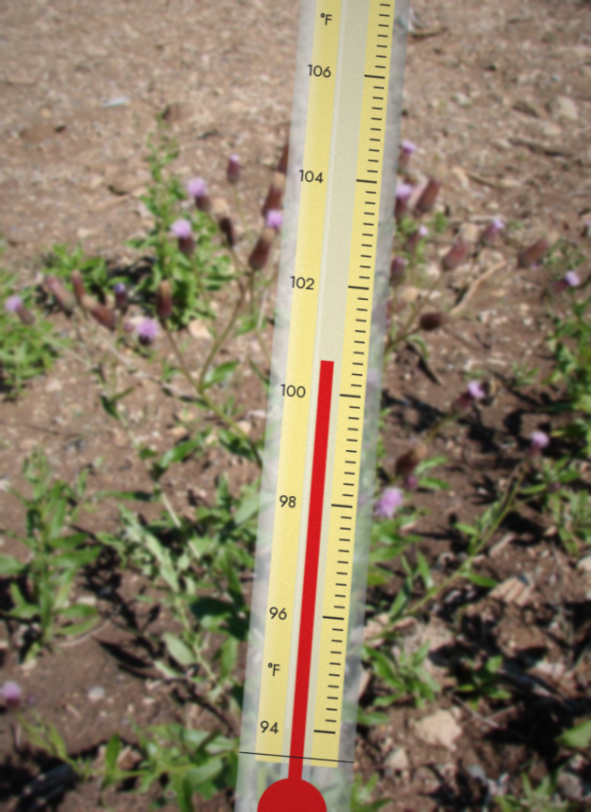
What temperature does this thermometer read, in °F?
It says 100.6 °F
